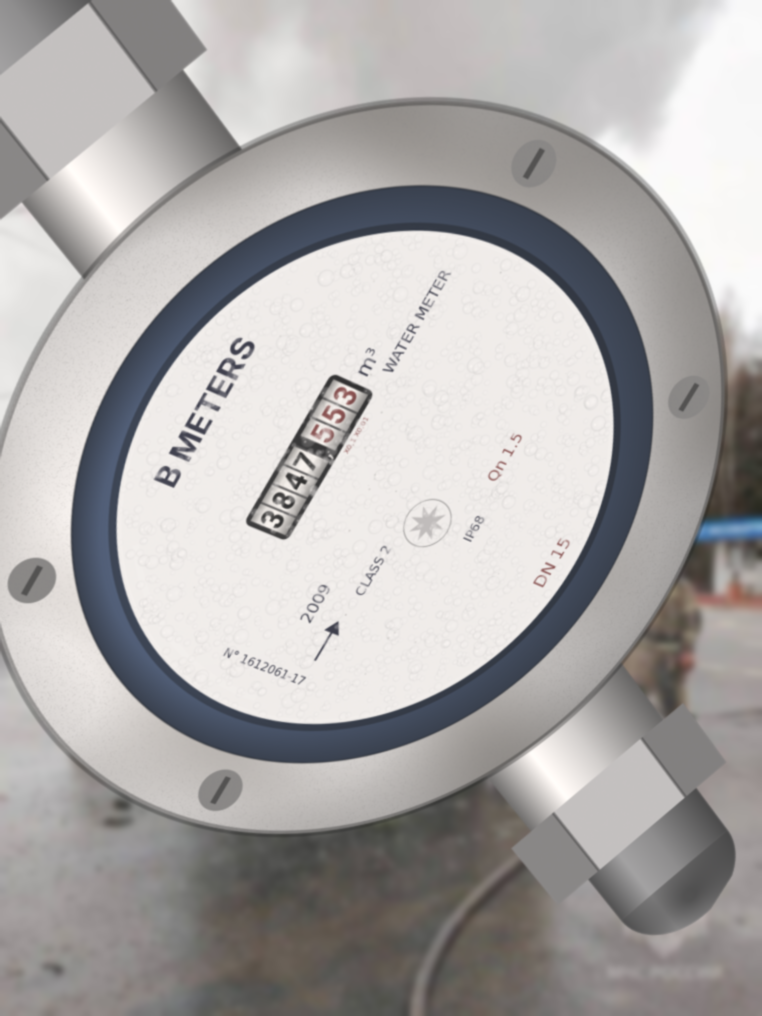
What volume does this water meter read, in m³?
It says 3847.553 m³
